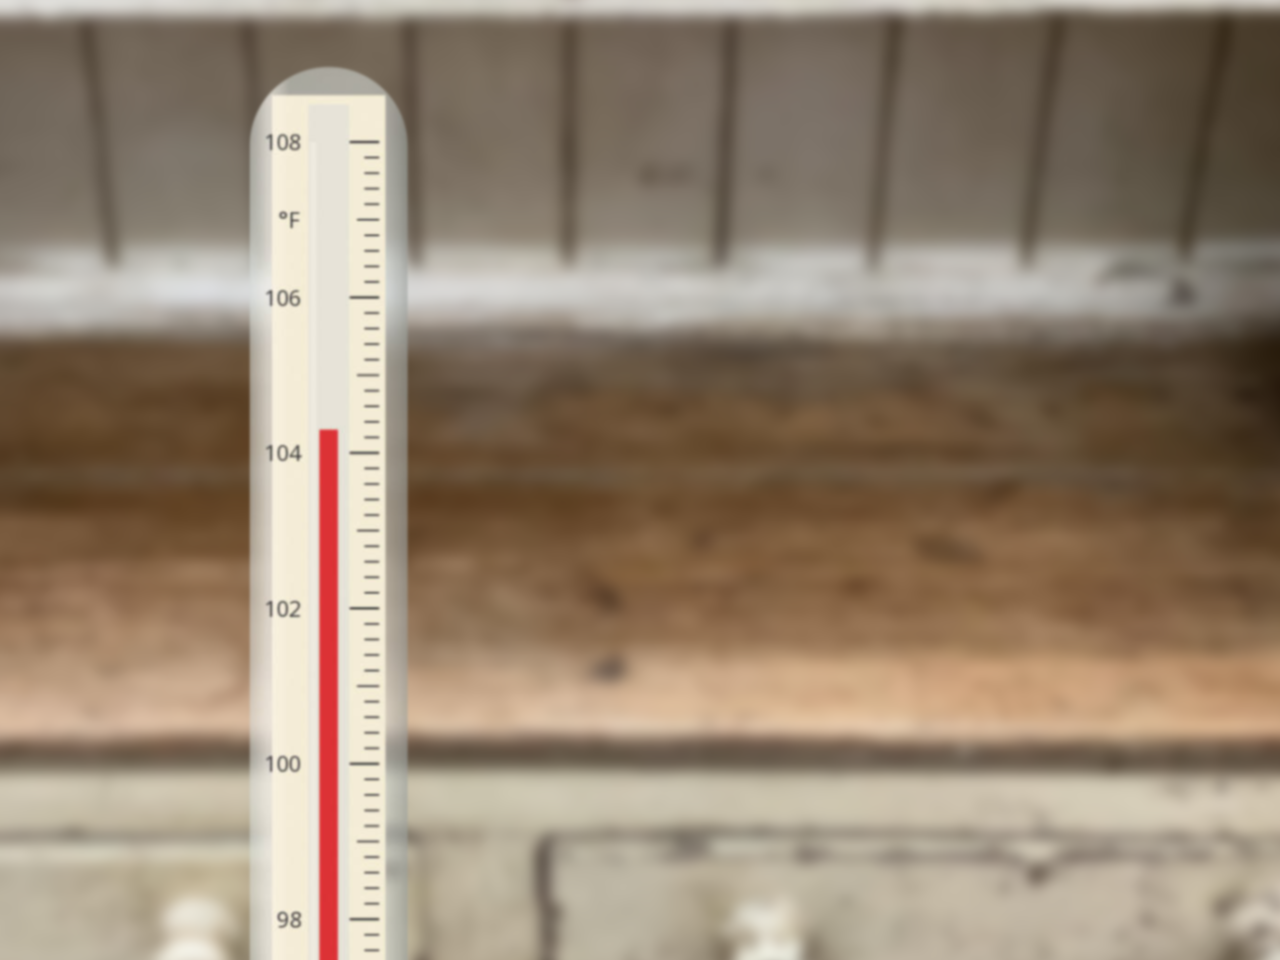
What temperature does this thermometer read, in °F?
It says 104.3 °F
